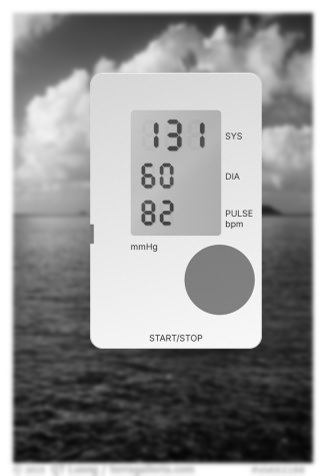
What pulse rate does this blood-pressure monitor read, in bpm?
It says 82 bpm
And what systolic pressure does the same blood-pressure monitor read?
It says 131 mmHg
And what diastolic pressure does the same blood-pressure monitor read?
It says 60 mmHg
